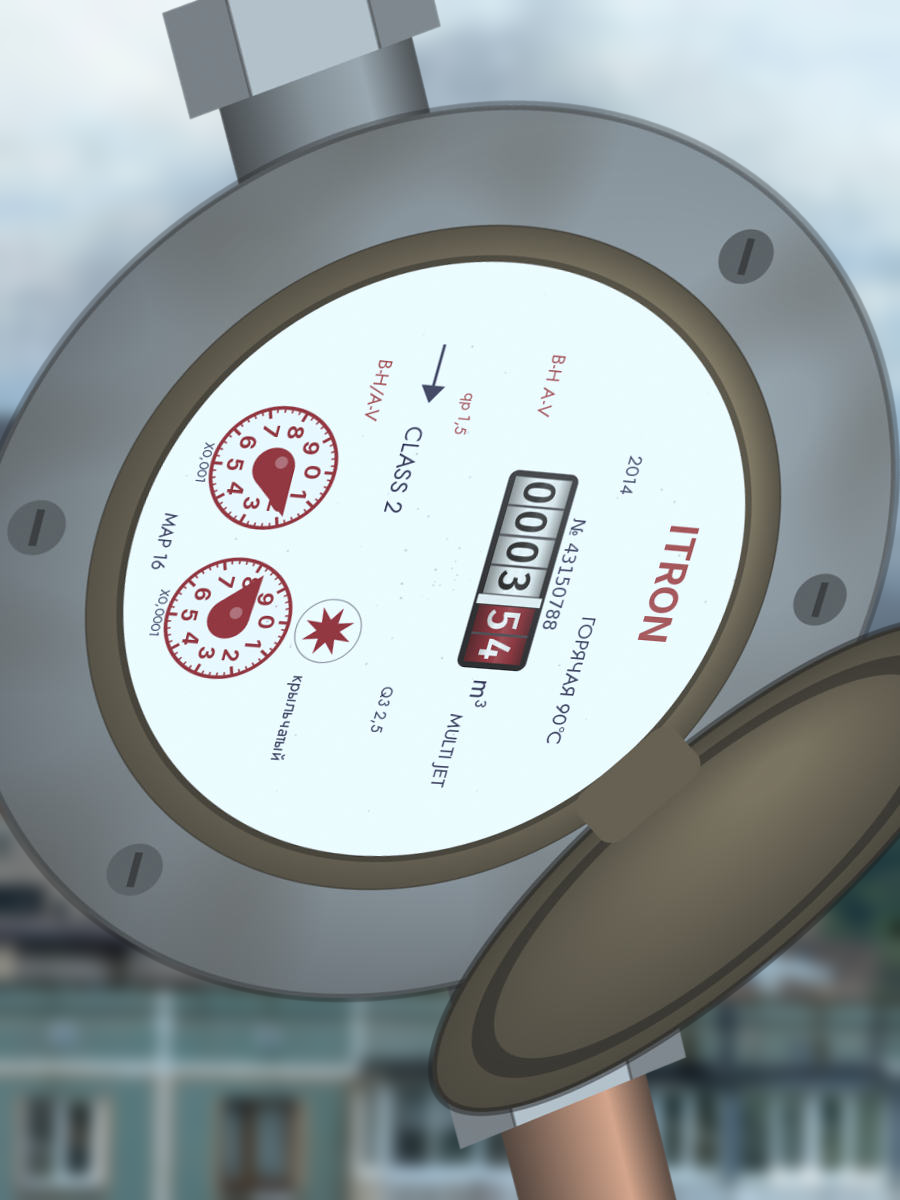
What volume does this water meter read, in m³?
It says 3.5418 m³
